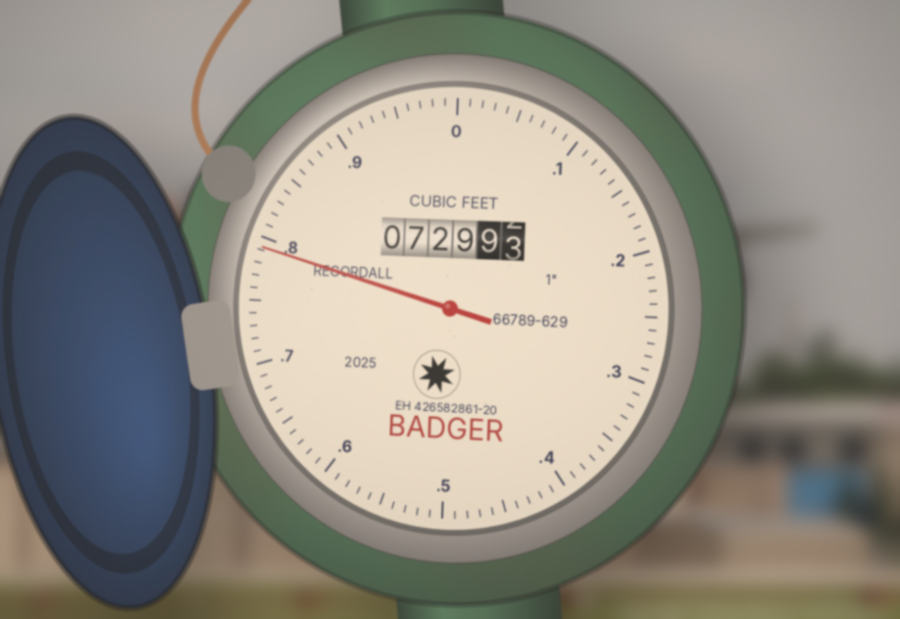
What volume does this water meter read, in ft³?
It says 72992.79 ft³
